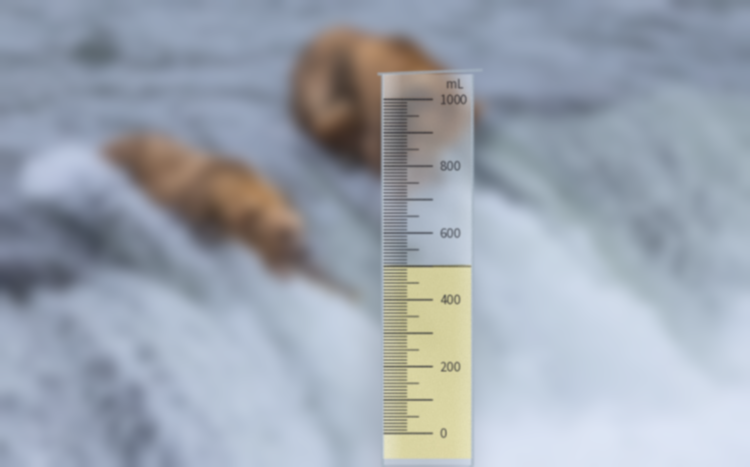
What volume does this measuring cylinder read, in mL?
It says 500 mL
